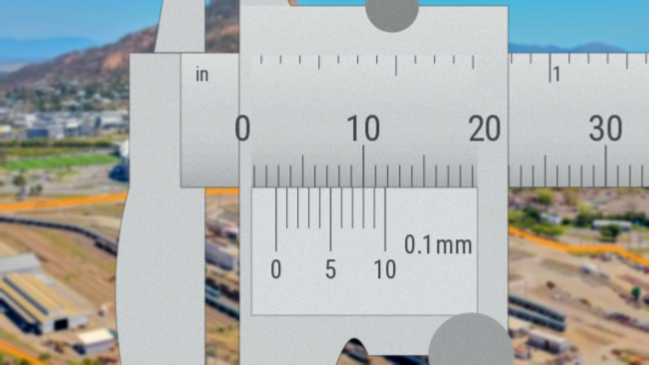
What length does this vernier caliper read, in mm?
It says 2.8 mm
